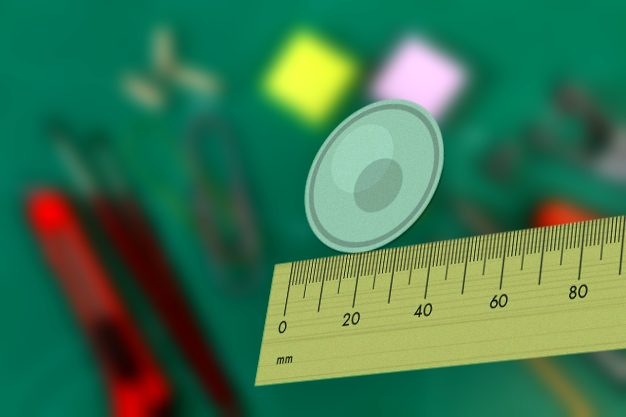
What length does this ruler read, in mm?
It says 40 mm
